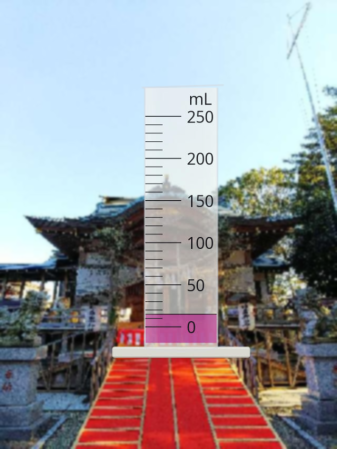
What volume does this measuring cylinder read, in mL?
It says 15 mL
